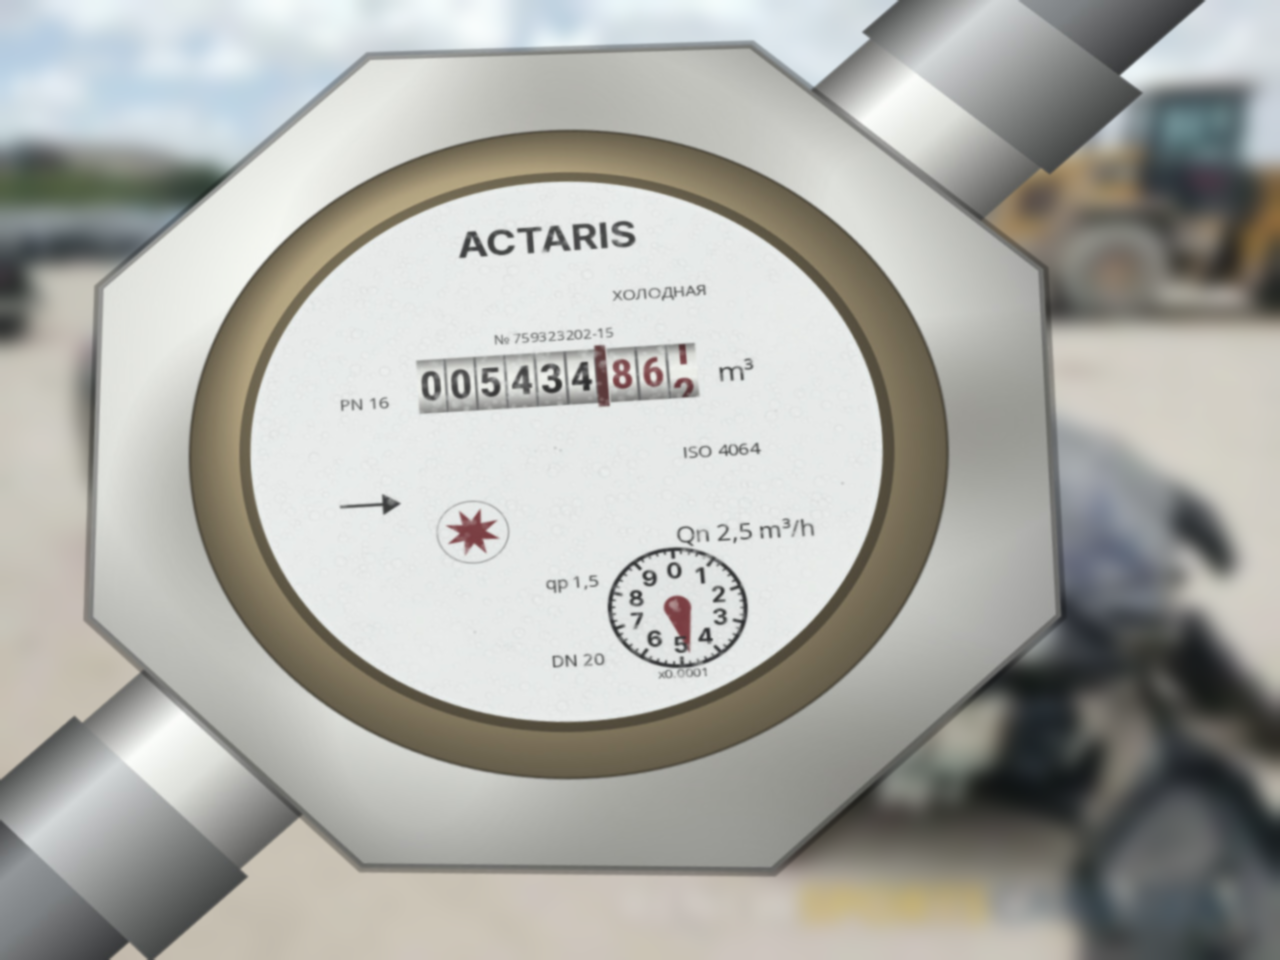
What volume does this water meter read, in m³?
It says 5434.8614 m³
